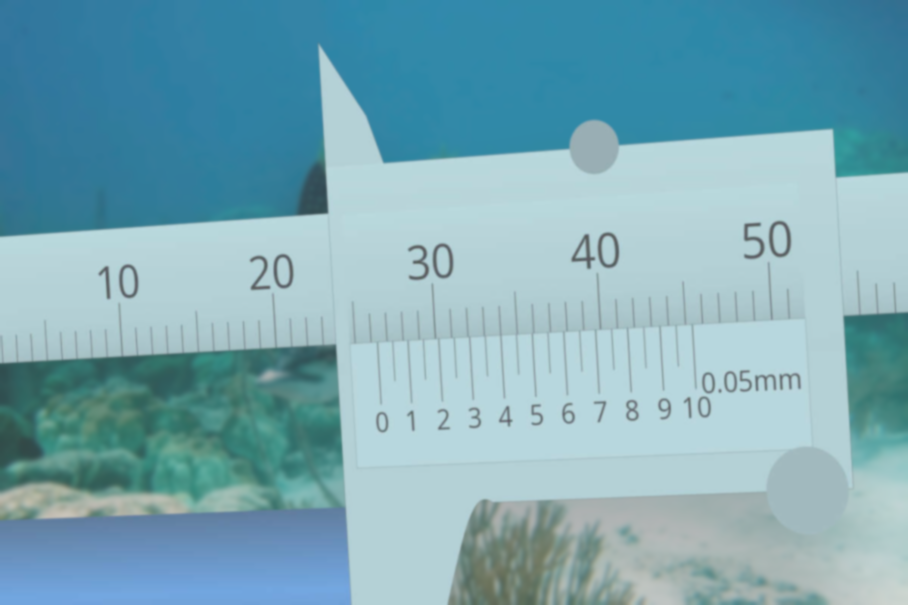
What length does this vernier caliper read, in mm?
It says 26.4 mm
